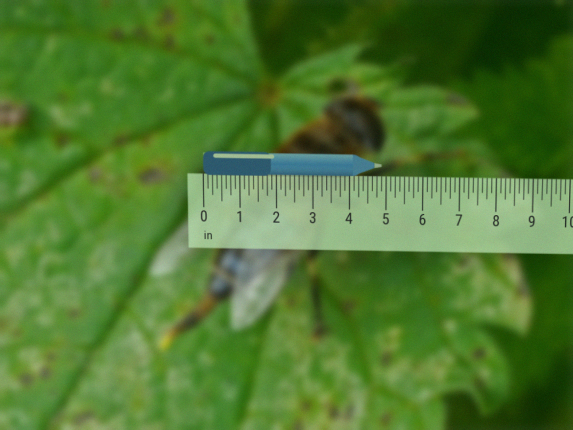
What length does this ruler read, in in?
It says 4.875 in
